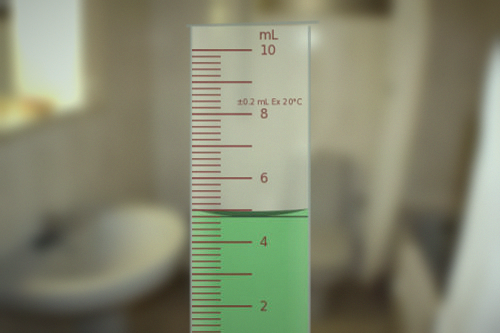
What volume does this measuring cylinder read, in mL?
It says 4.8 mL
